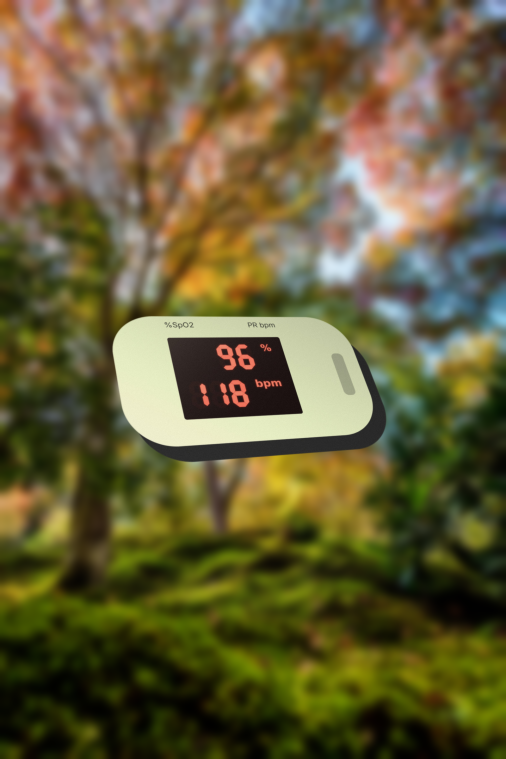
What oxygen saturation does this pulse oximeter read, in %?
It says 96 %
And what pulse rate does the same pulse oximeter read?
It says 118 bpm
